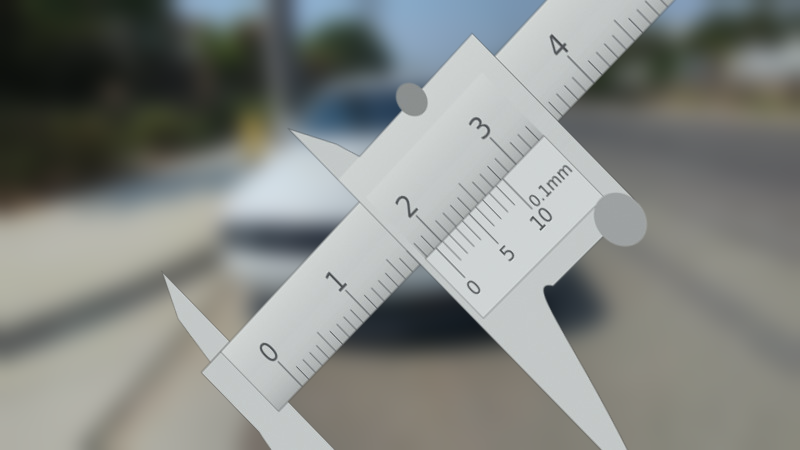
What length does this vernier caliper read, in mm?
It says 19.2 mm
